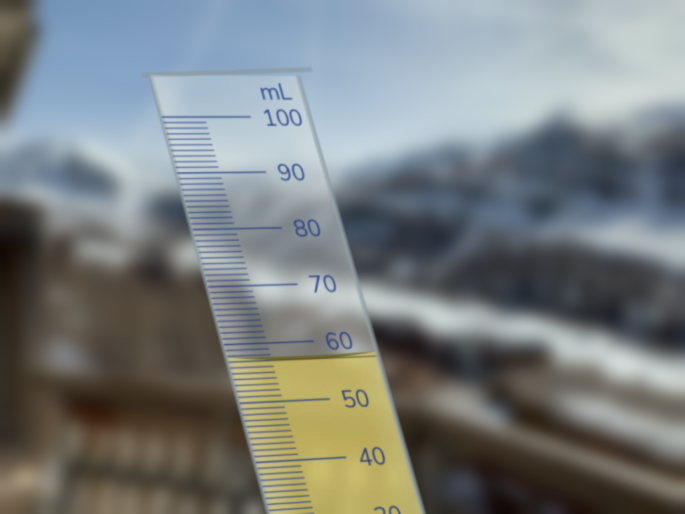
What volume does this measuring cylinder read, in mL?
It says 57 mL
